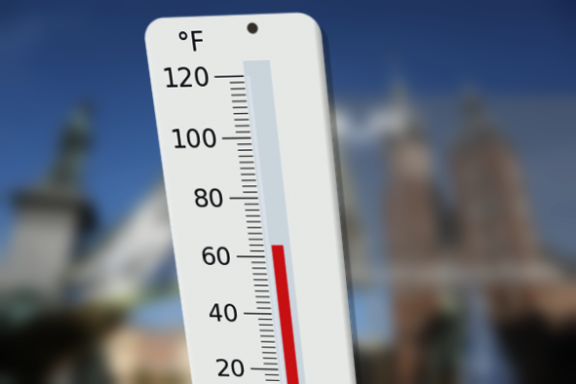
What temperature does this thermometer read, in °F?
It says 64 °F
